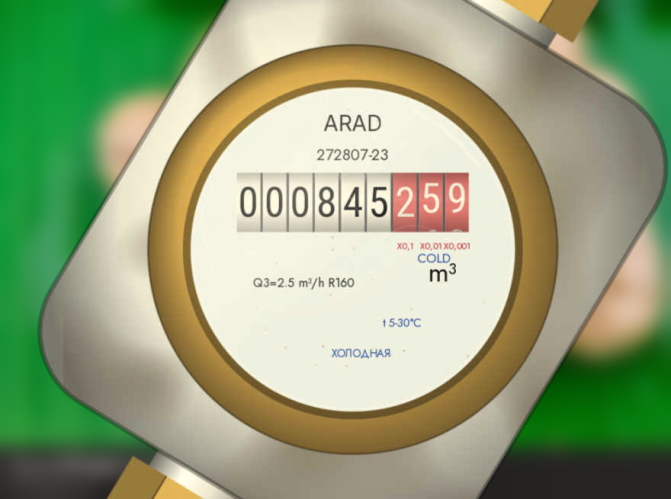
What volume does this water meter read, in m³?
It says 845.259 m³
